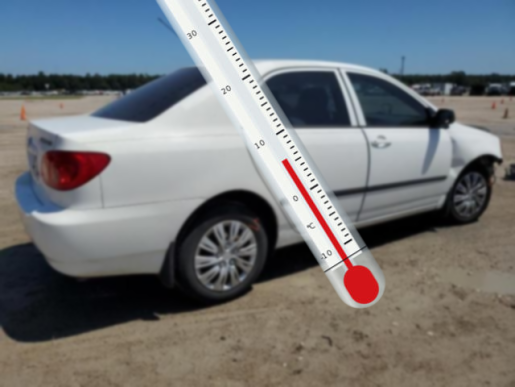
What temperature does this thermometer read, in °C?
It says 6 °C
